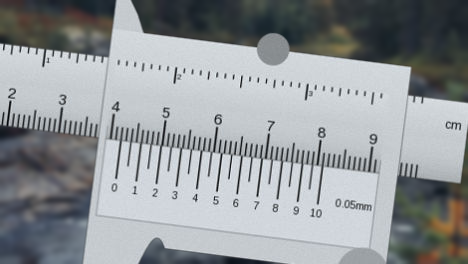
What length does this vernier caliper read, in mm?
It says 42.0 mm
